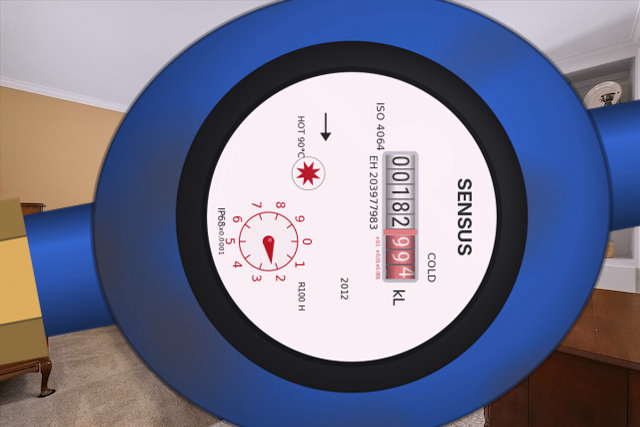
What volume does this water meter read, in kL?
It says 182.9942 kL
